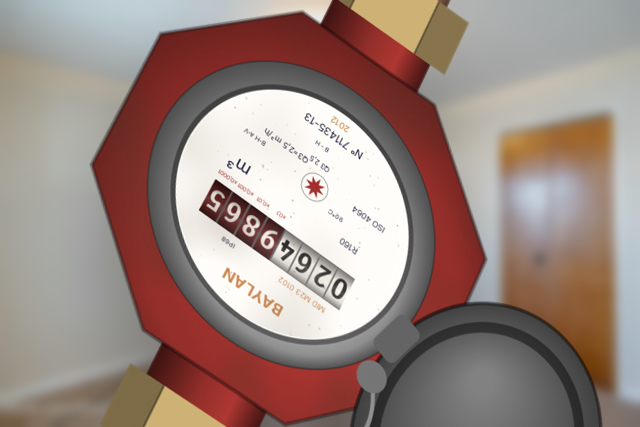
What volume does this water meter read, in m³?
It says 264.9865 m³
